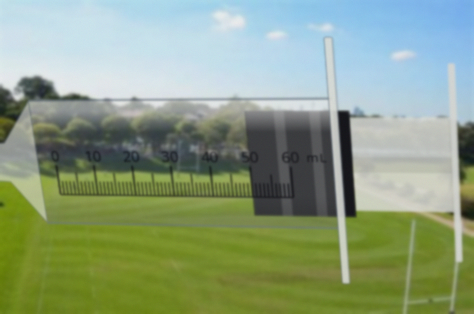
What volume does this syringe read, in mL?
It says 50 mL
